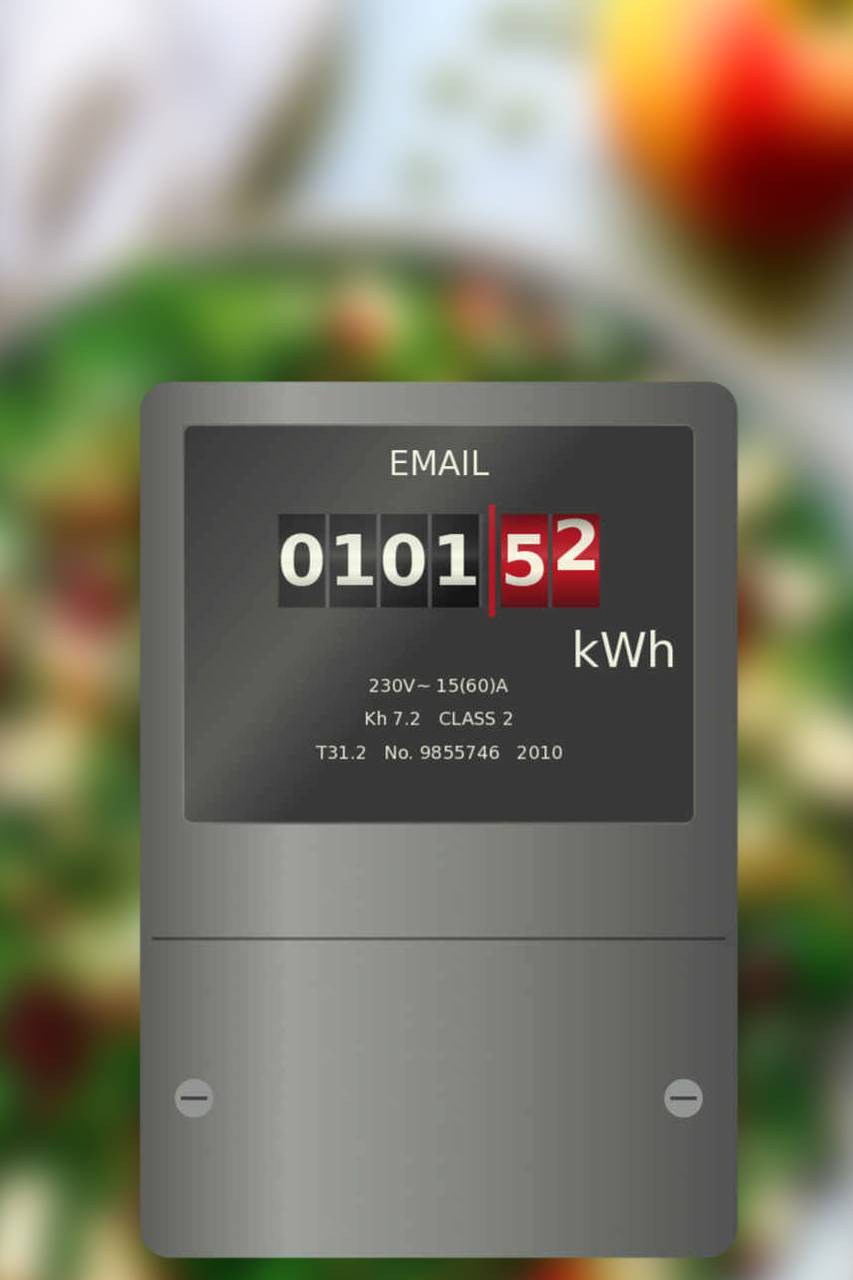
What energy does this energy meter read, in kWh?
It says 101.52 kWh
